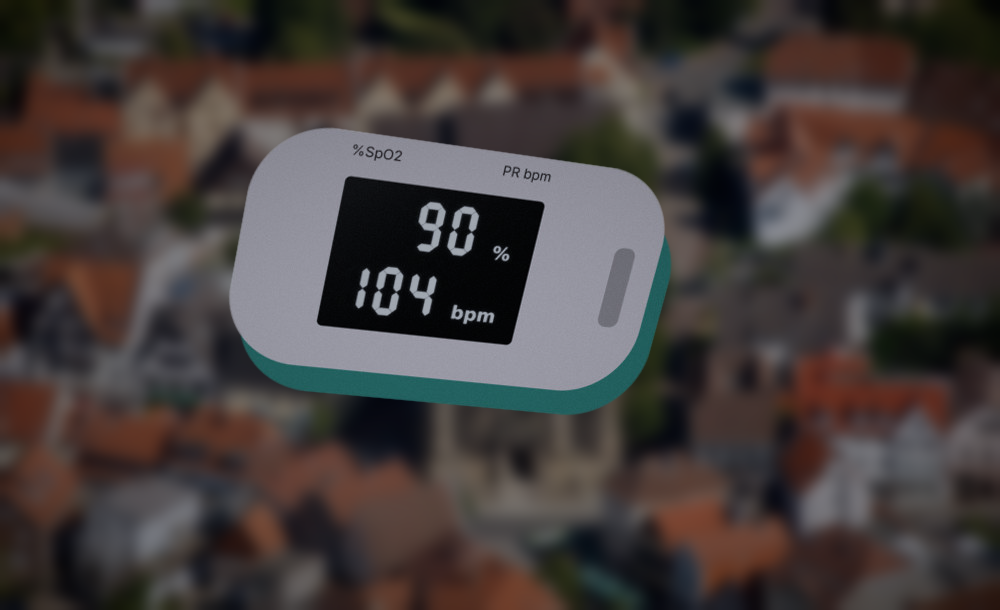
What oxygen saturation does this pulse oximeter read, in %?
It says 90 %
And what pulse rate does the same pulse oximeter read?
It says 104 bpm
